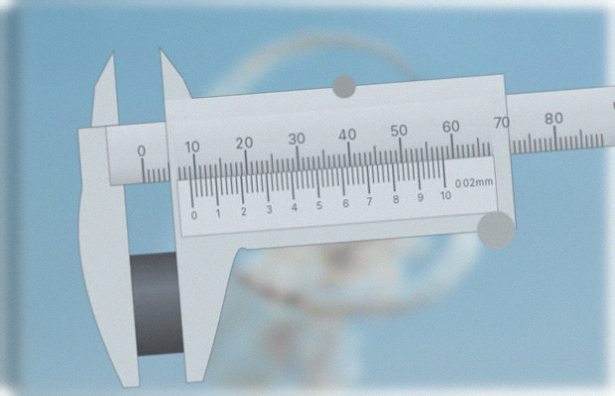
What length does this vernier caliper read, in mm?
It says 9.0 mm
